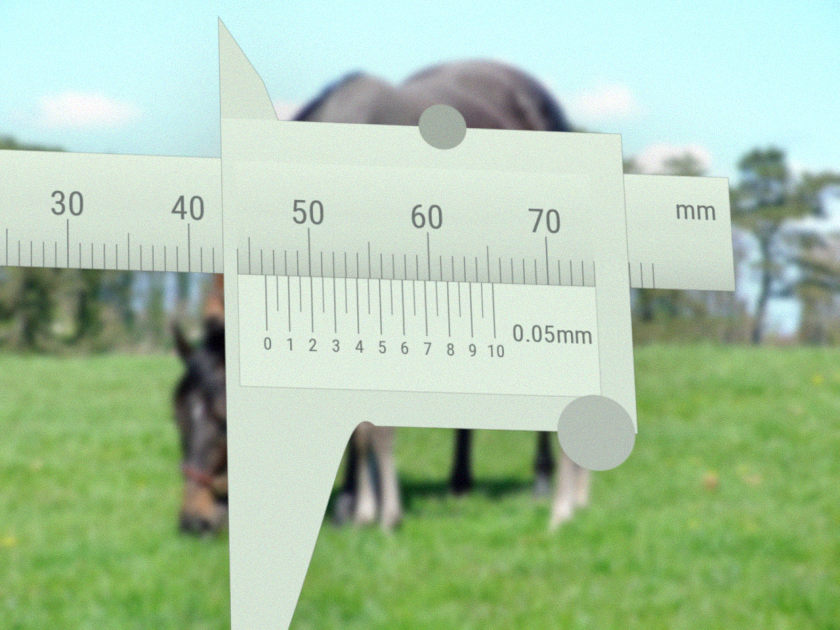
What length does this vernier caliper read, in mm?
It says 46.3 mm
